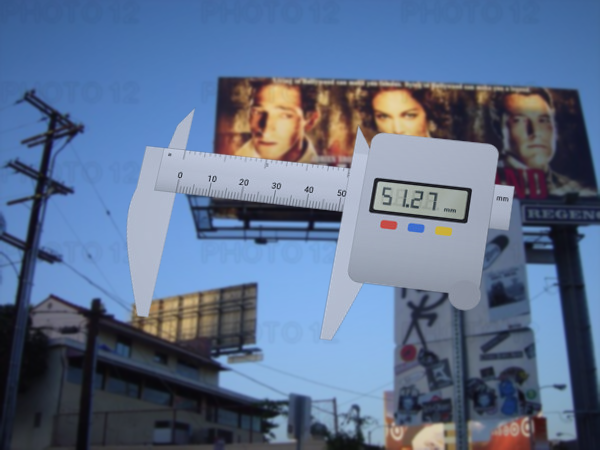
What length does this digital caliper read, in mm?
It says 51.27 mm
